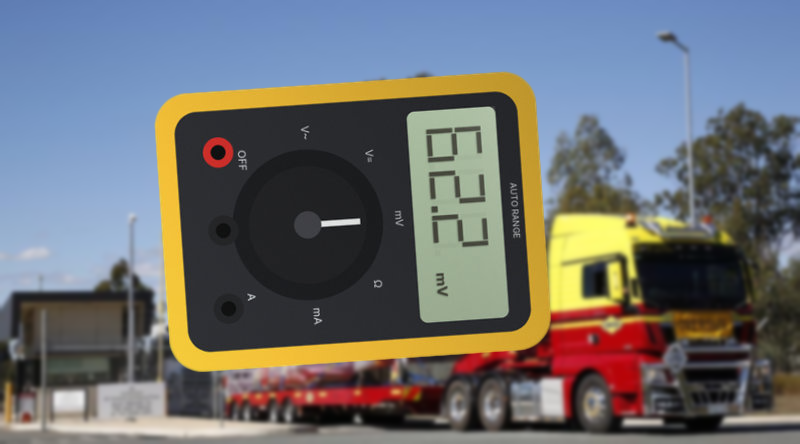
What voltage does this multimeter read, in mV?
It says 62.2 mV
